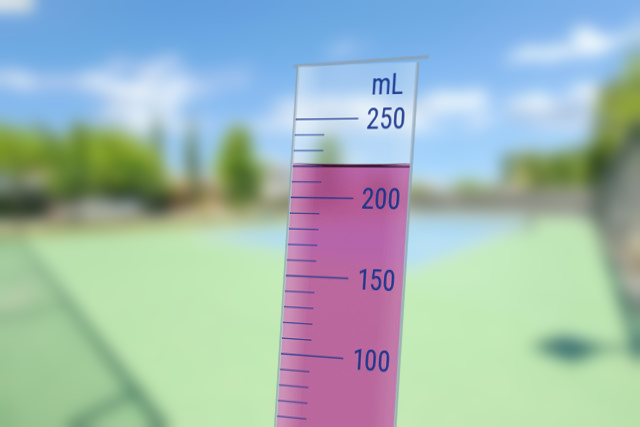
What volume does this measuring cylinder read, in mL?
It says 220 mL
